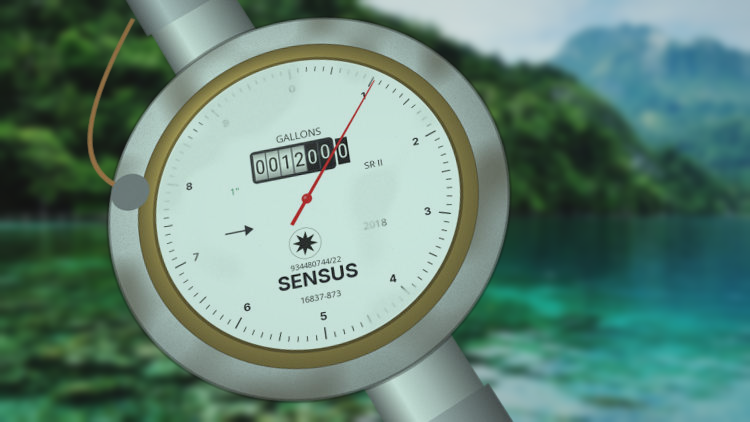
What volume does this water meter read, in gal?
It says 12001.0 gal
